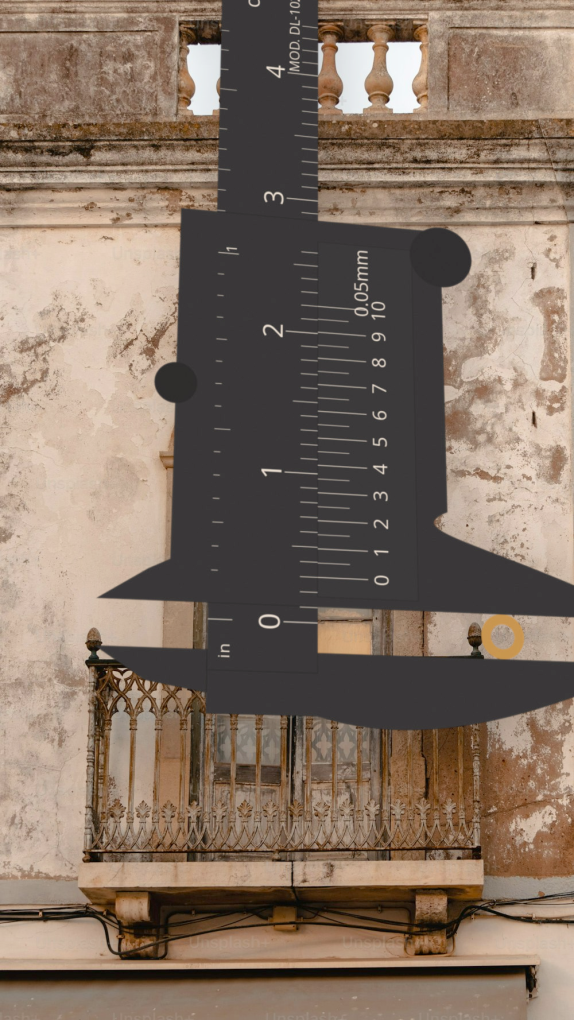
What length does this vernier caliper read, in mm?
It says 3.0 mm
